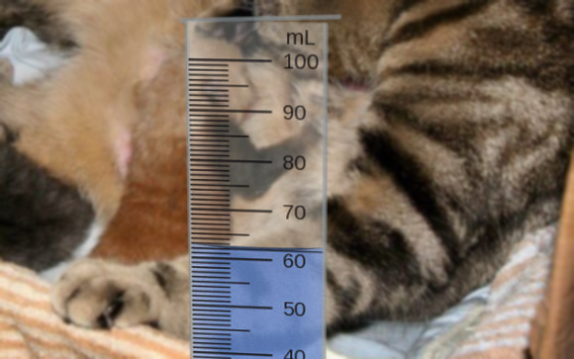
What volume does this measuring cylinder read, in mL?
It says 62 mL
